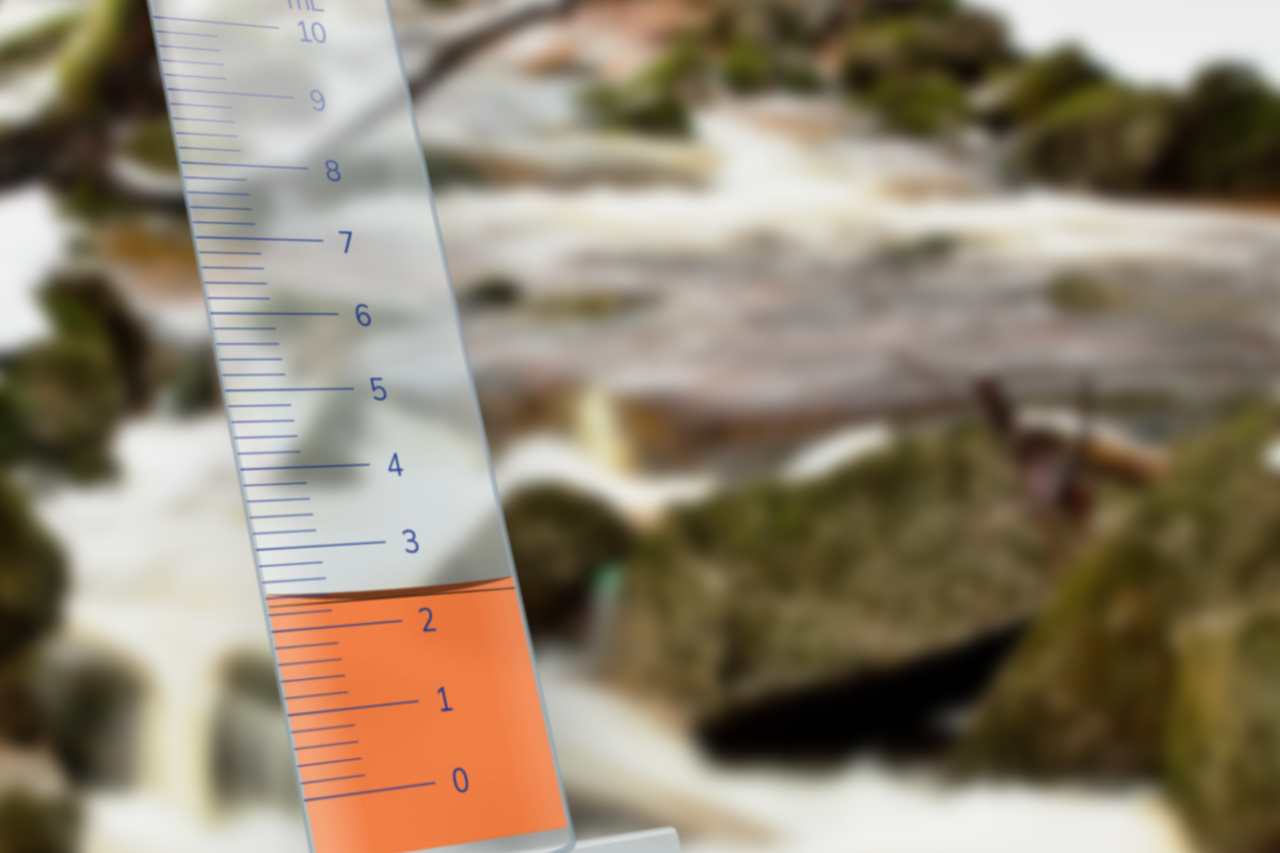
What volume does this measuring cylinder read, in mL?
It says 2.3 mL
